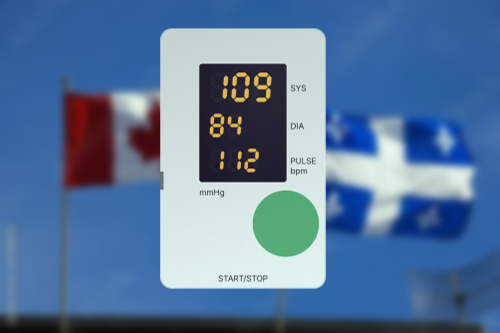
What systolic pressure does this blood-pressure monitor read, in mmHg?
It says 109 mmHg
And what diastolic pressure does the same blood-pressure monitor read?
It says 84 mmHg
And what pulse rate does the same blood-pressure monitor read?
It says 112 bpm
